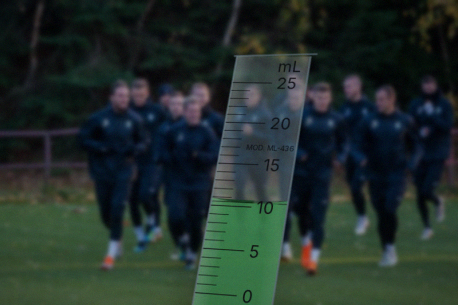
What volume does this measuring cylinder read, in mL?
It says 10.5 mL
